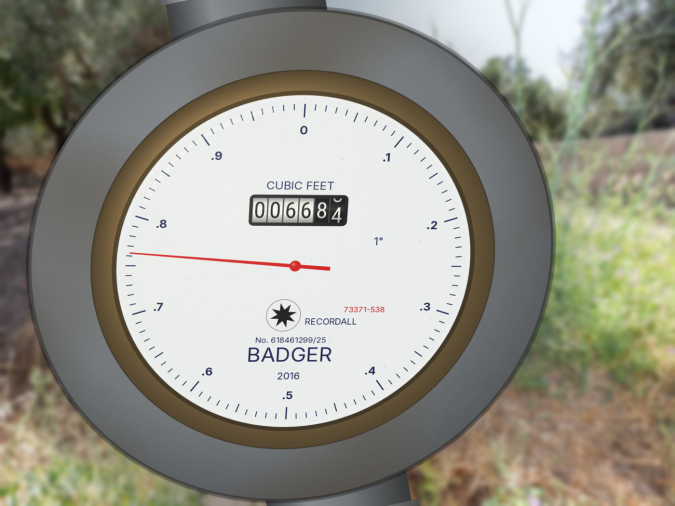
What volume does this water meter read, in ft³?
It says 6683.76 ft³
